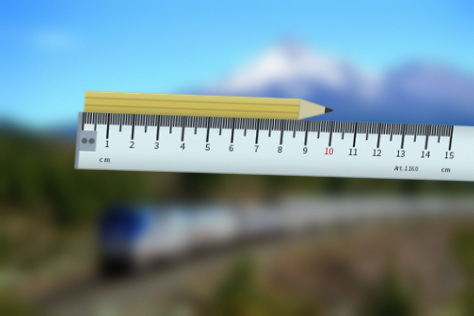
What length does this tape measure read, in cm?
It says 10 cm
